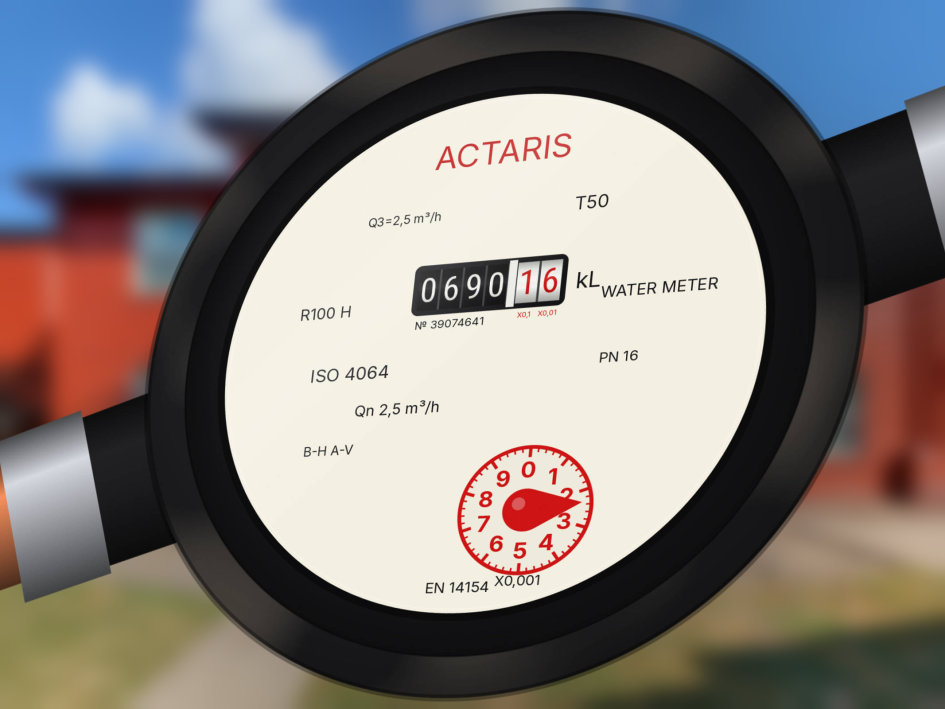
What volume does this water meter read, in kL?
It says 690.162 kL
